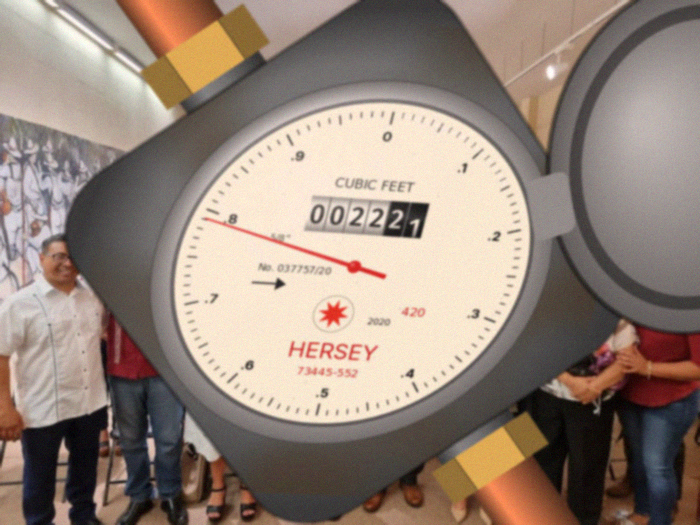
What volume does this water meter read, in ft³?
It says 2220.79 ft³
